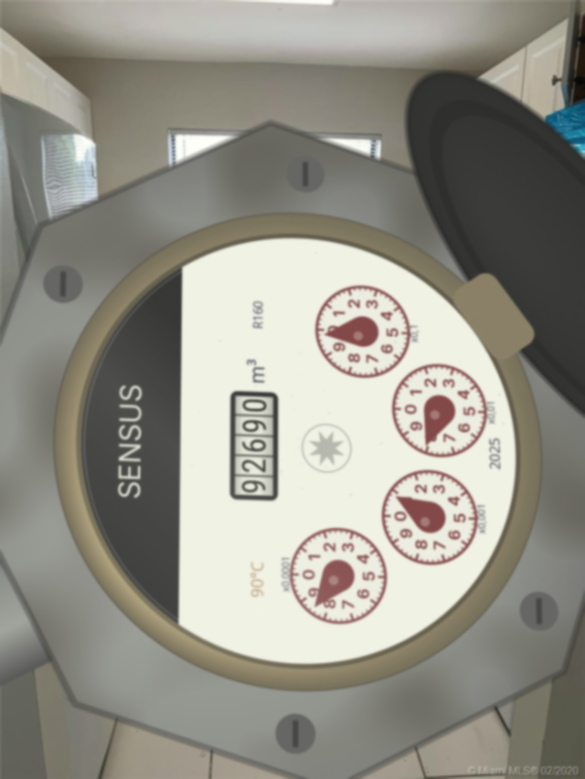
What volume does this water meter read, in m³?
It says 92689.9808 m³
